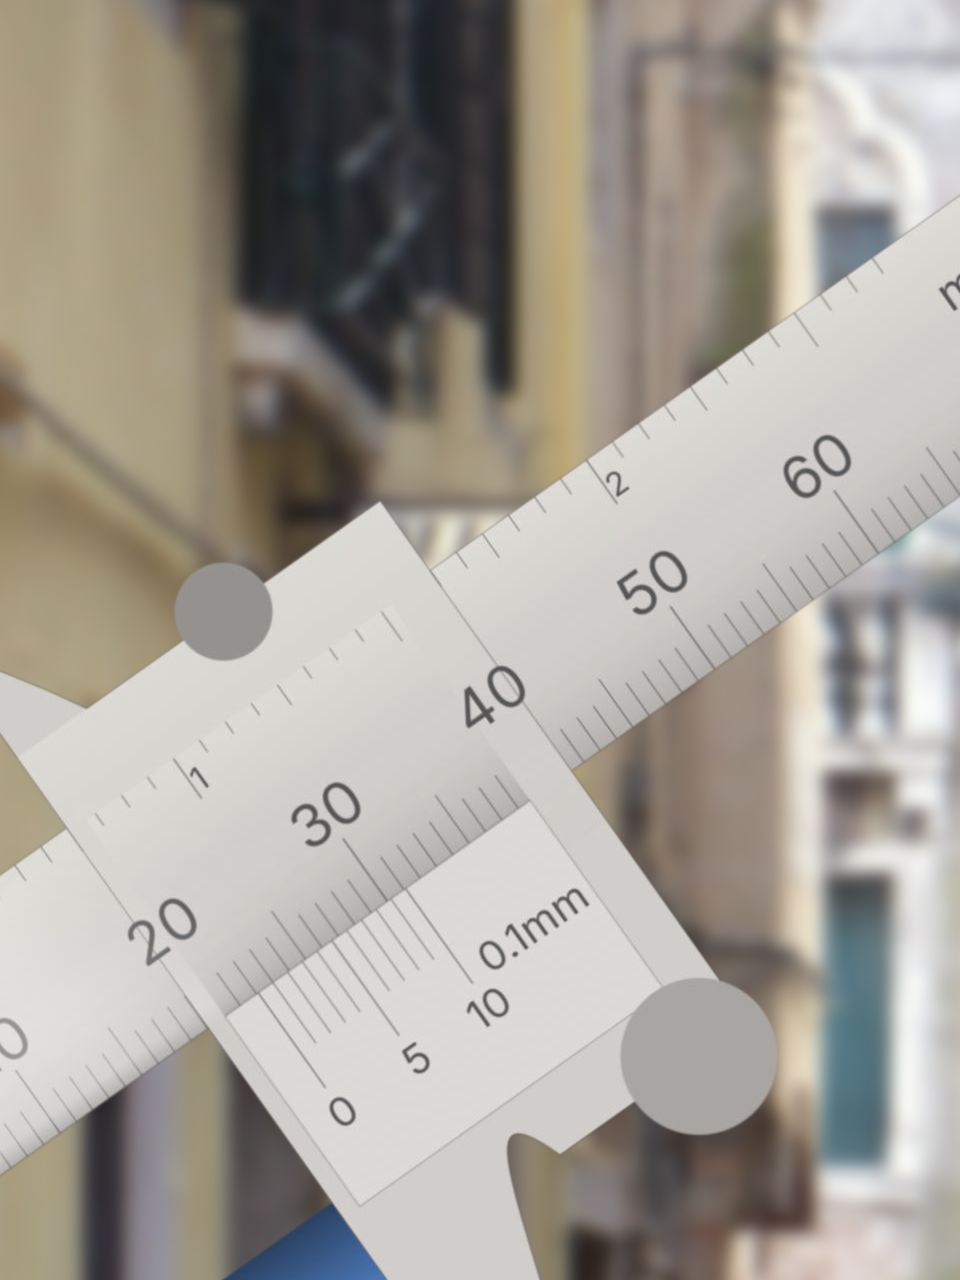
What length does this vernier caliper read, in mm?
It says 22.1 mm
